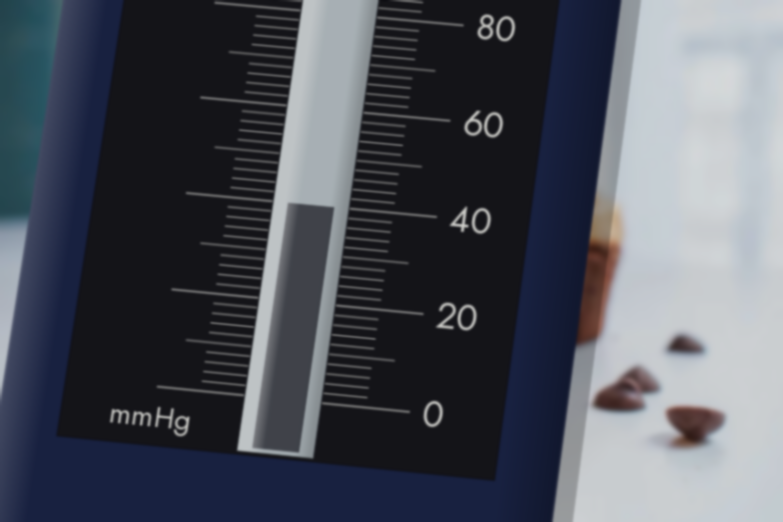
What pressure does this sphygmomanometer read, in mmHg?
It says 40 mmHg
